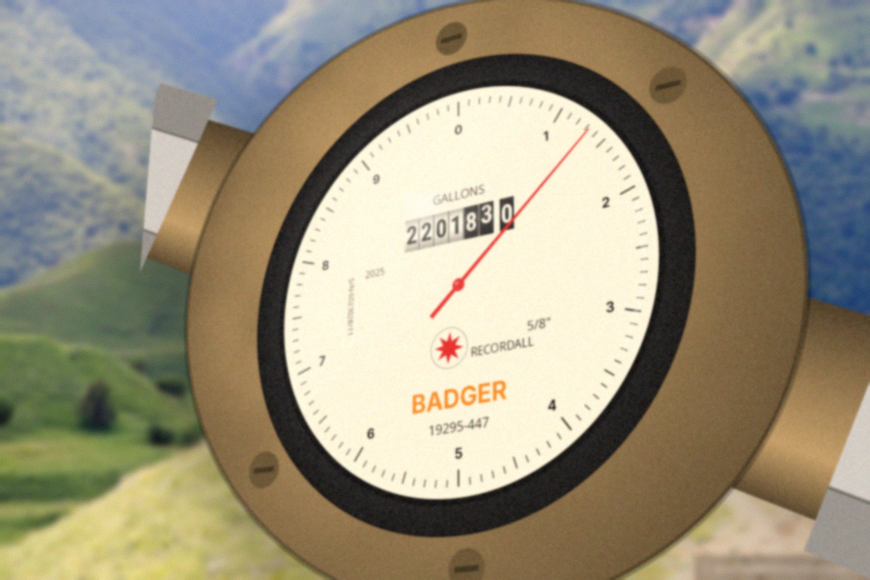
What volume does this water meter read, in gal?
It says 2201831.3 gal
